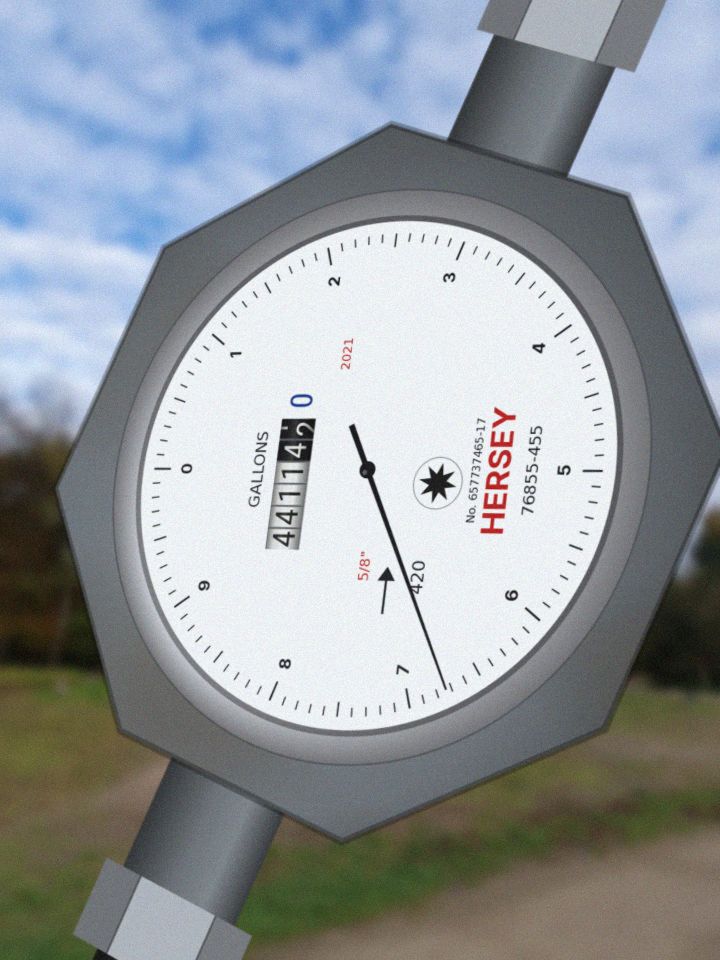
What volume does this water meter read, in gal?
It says 4411416.7 gal
